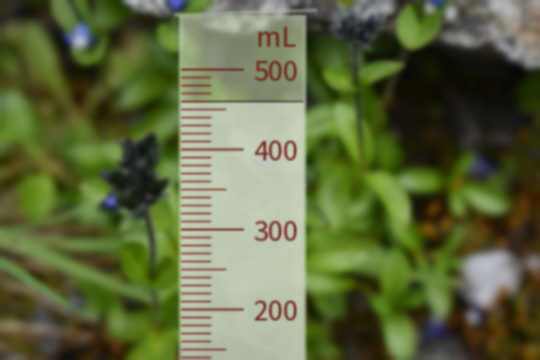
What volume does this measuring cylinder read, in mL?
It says 460 mL
